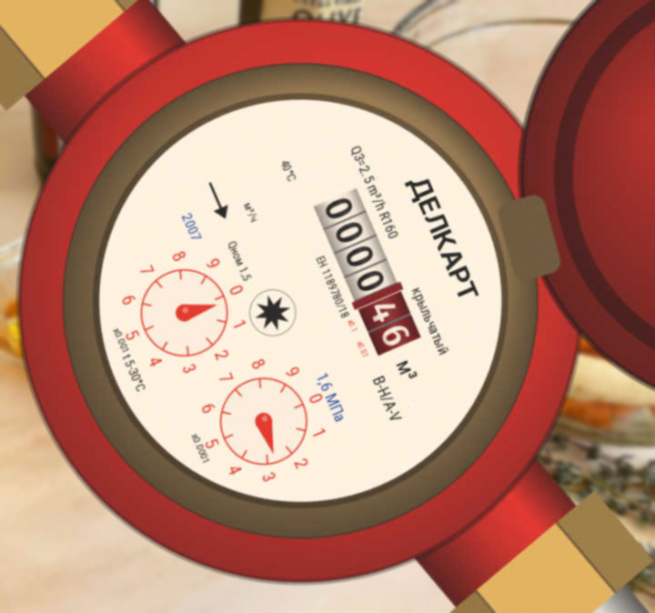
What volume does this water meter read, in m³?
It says 0.4602 m³
